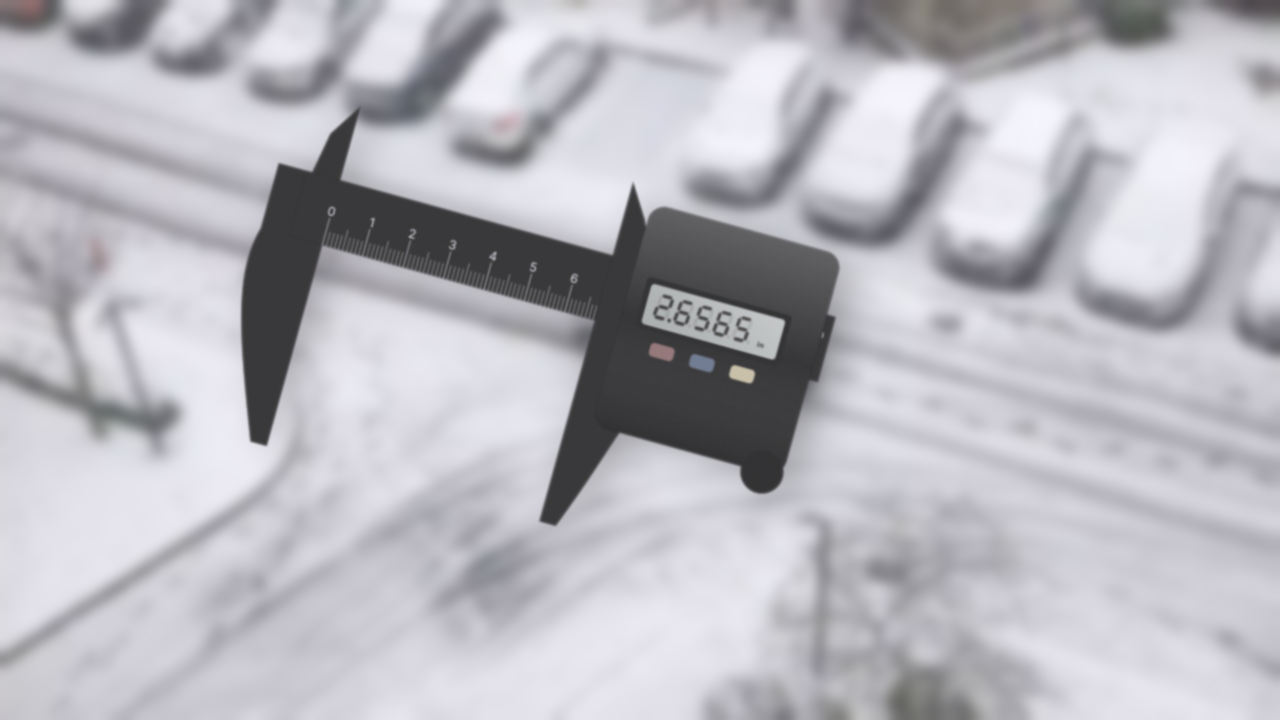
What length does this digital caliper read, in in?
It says 2.6565 in
